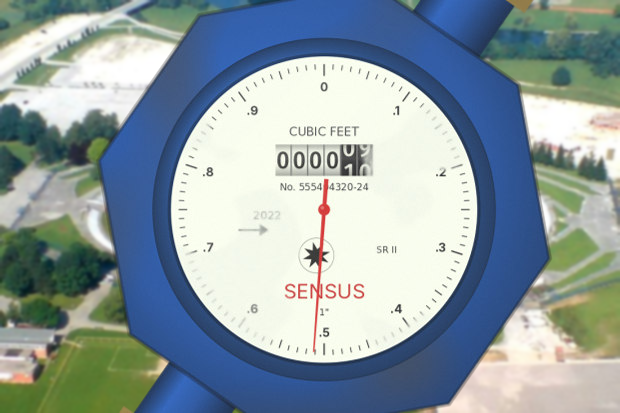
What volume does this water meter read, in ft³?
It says 9.51 ft³
